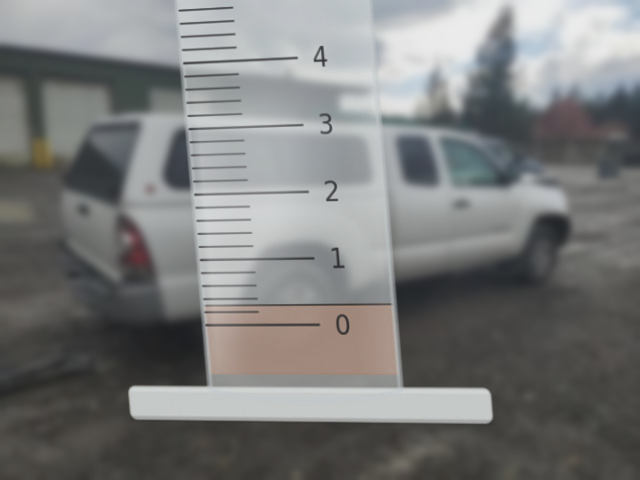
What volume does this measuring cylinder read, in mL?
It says 0.3 mL
